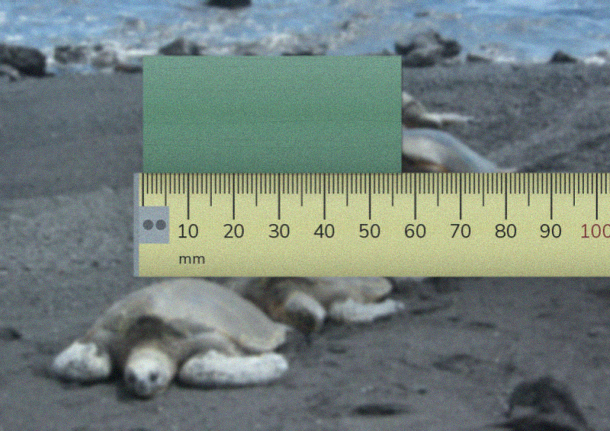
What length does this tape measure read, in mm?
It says 57 mm
